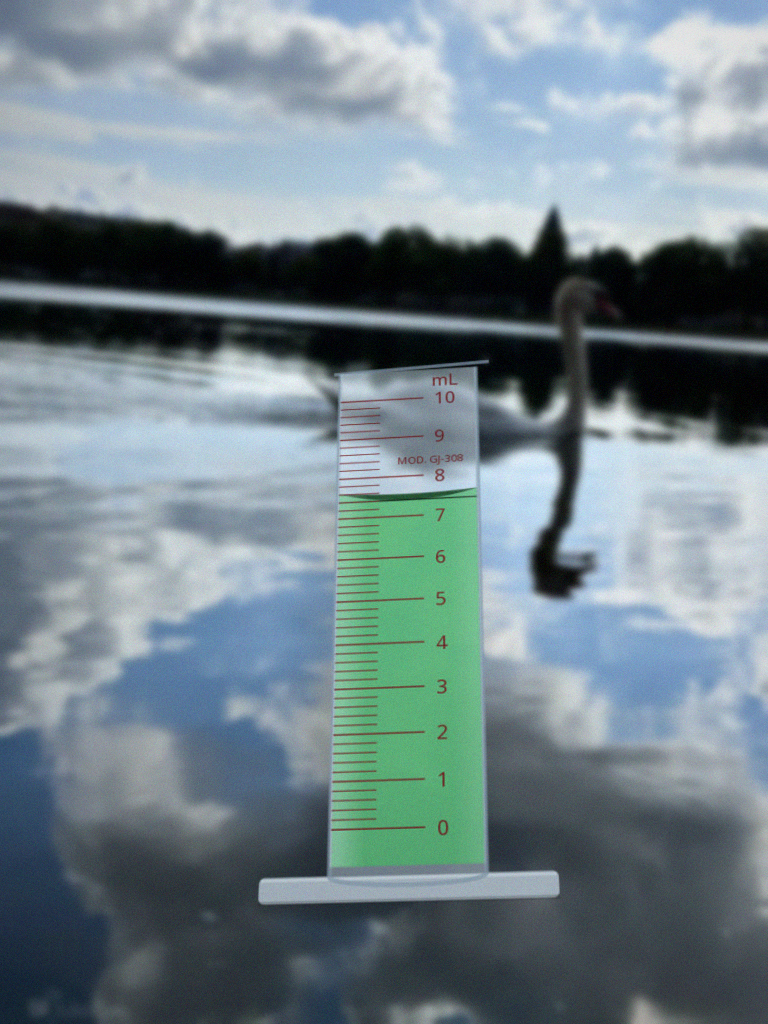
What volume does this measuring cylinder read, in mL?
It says 7.4 mL
